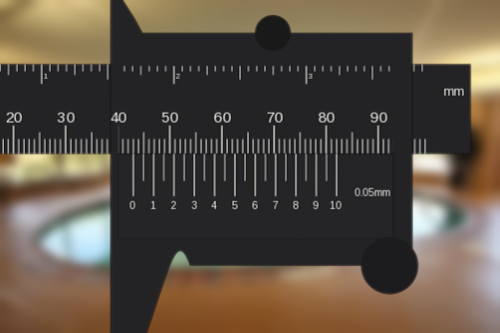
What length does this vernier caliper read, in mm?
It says 43.0 mm
